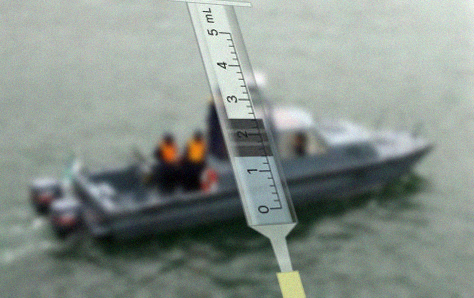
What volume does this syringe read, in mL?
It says 1.4 mL
